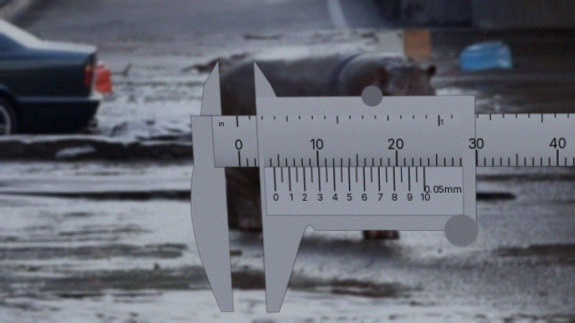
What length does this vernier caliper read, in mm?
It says 4.4 mm
